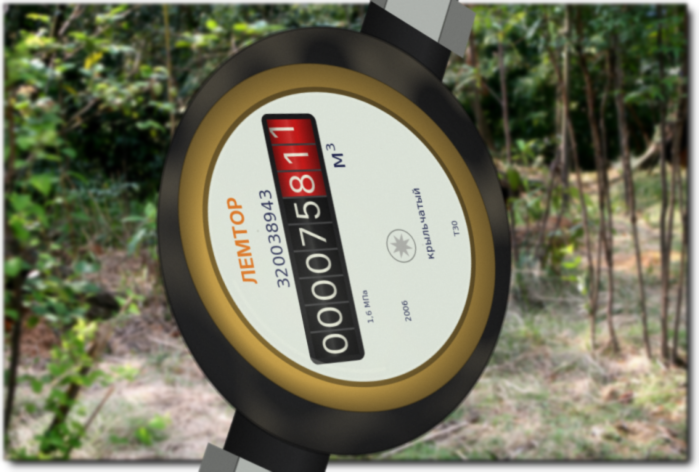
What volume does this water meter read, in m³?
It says 75.811 m³
